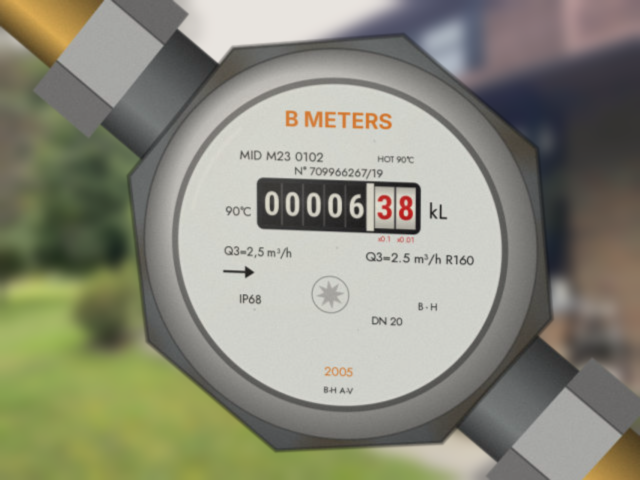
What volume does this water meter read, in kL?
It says 6.38 kL
